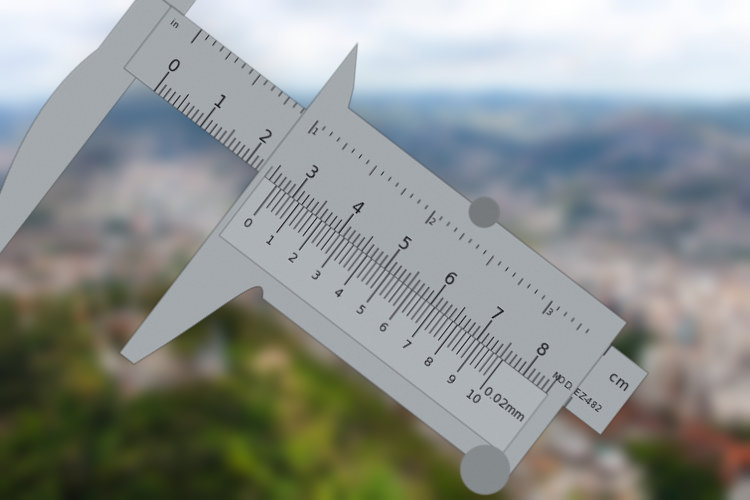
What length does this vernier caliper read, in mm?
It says 26.6 mm
